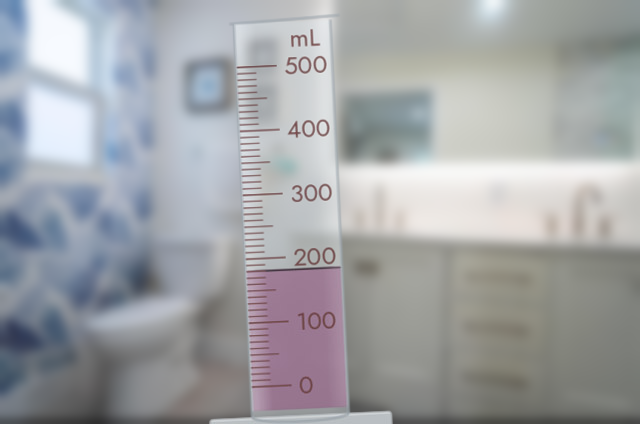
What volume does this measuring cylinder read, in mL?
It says 180 mL
